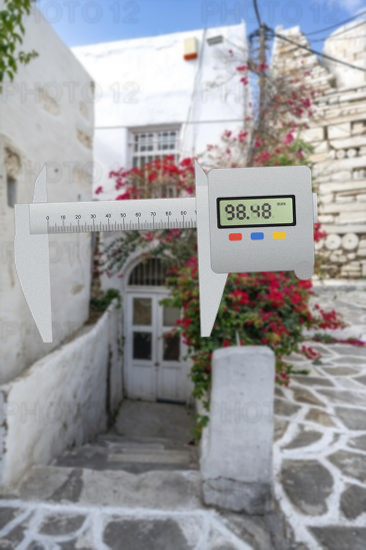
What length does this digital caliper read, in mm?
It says 98.48 mm
